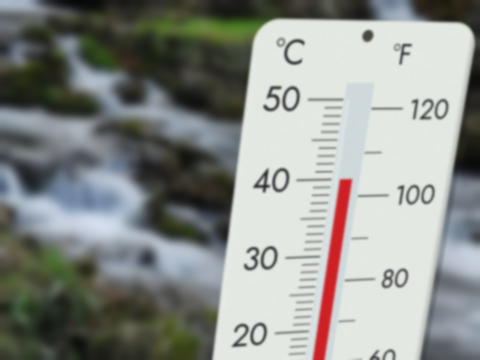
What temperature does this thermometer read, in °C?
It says 40 °C
